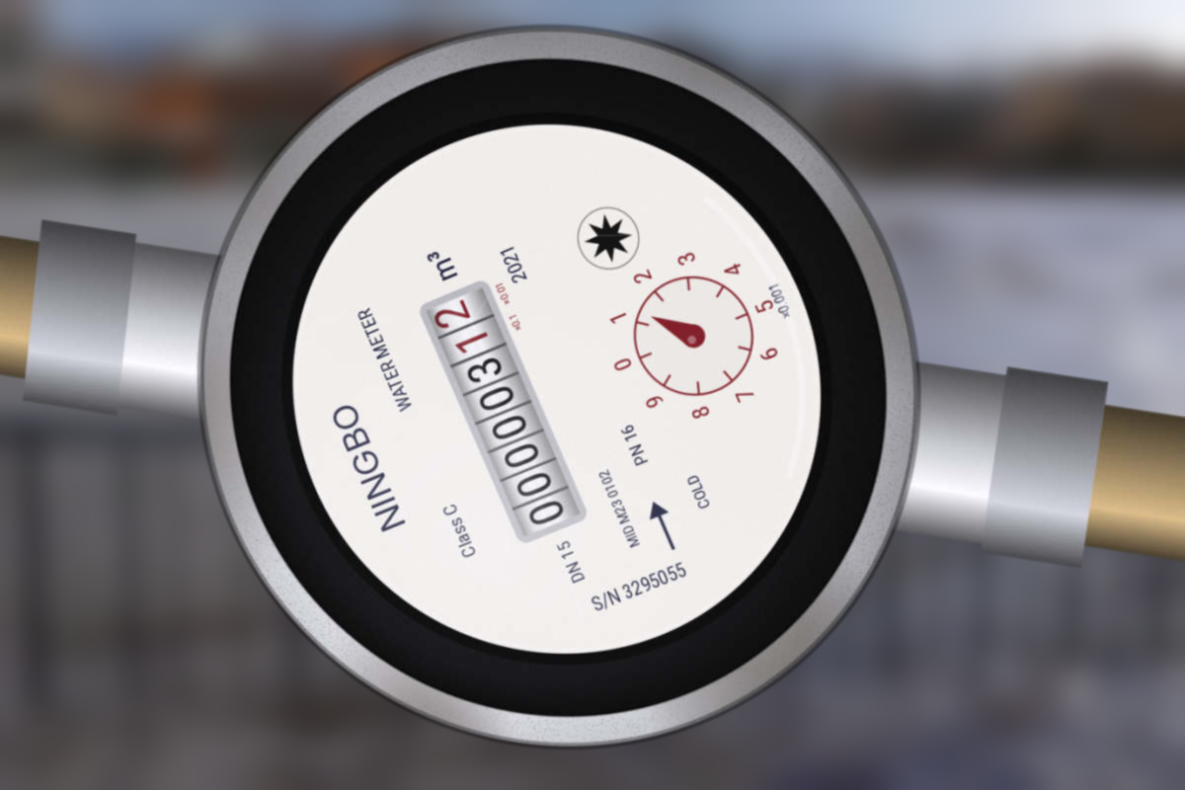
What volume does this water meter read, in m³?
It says 3.121 m³
